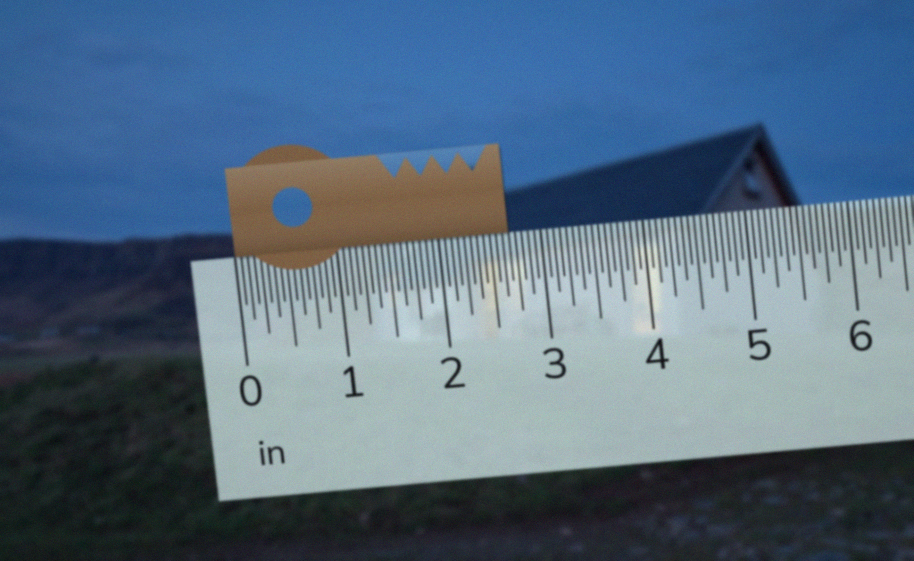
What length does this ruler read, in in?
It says 2.6875 in
